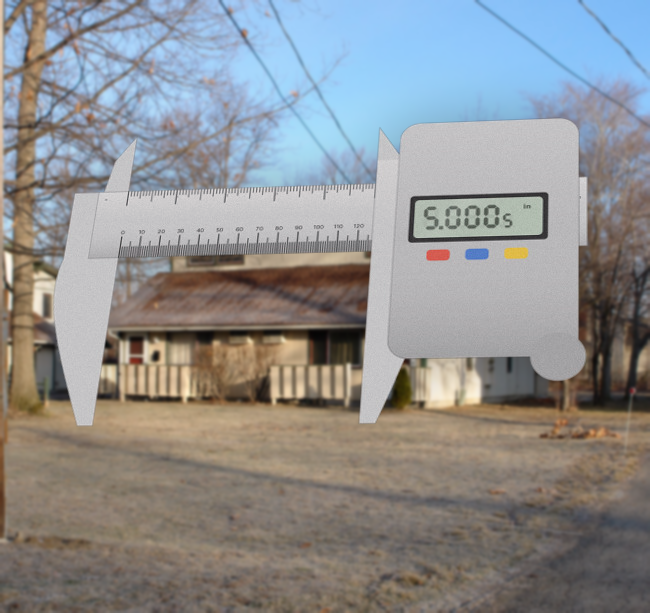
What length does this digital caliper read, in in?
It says 5.0005 in
